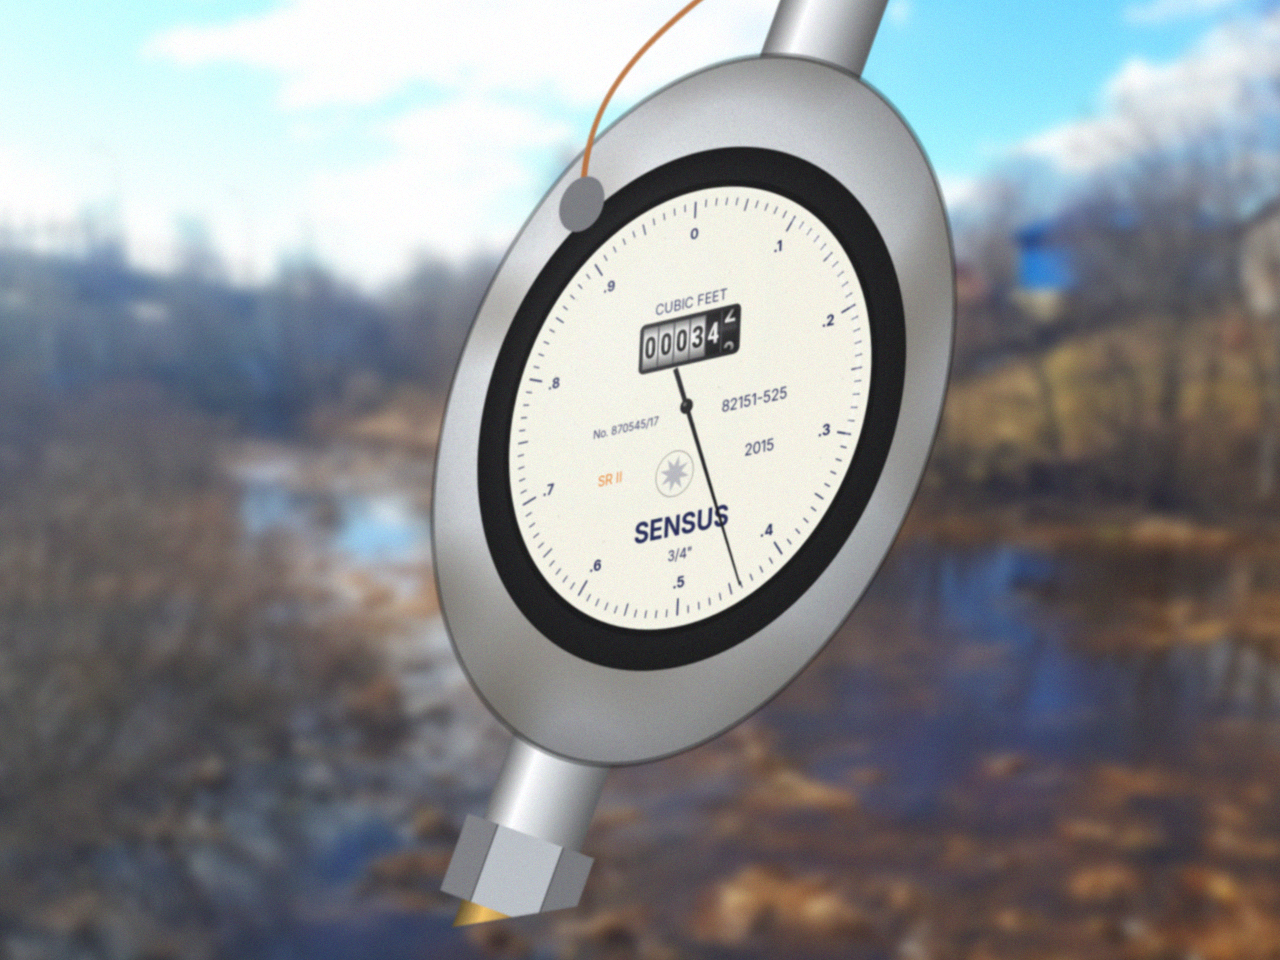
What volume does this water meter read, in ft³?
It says 342.44 ft³
